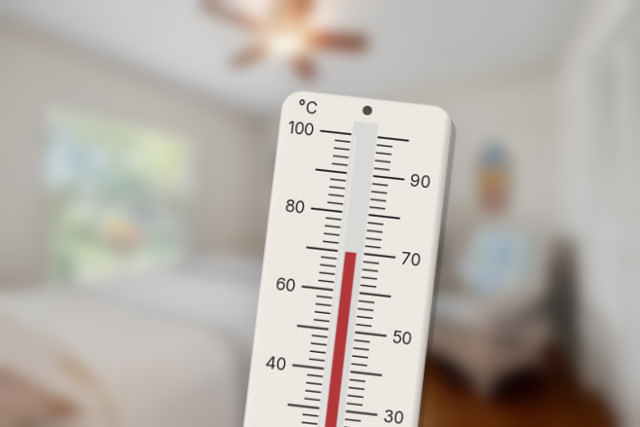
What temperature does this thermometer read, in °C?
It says 70 °C
